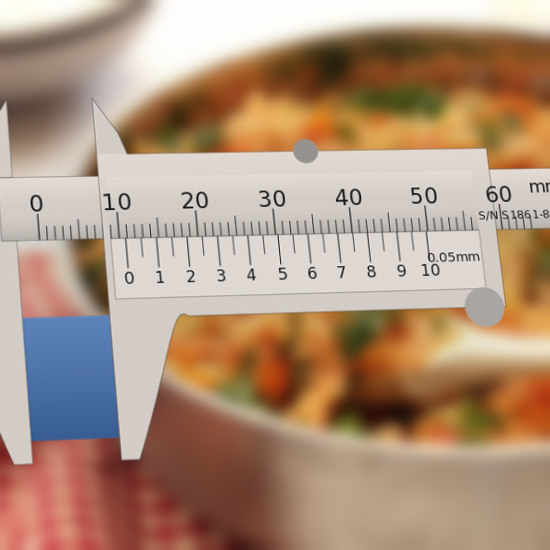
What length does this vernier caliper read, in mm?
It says 10.8 mm
